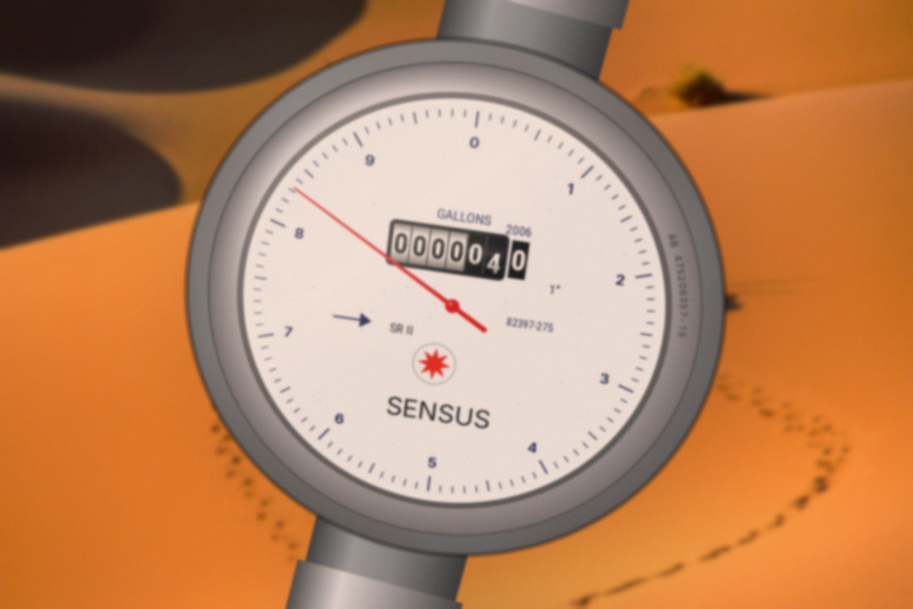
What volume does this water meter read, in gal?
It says 38.3 gal
